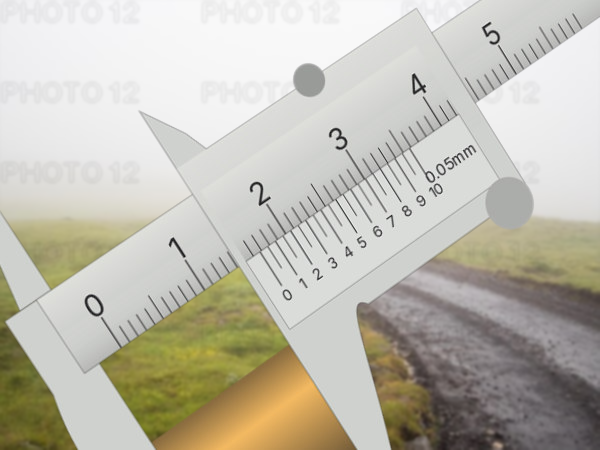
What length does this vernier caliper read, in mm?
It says 16.8 mm
